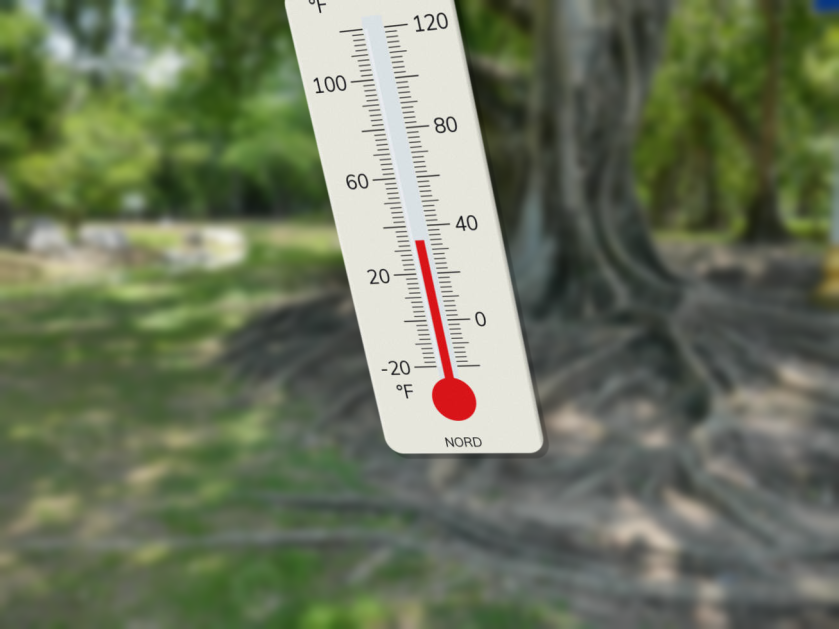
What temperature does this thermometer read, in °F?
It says 34 °F
